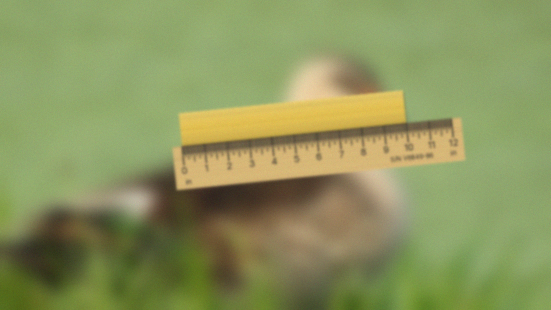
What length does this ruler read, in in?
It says 10 in
